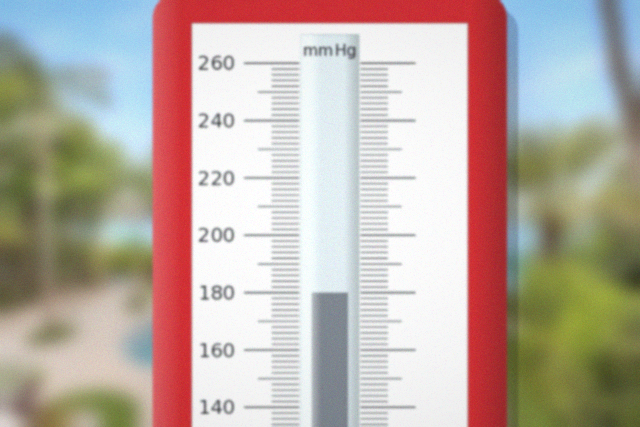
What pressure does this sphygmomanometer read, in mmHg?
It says 180 mmHg
